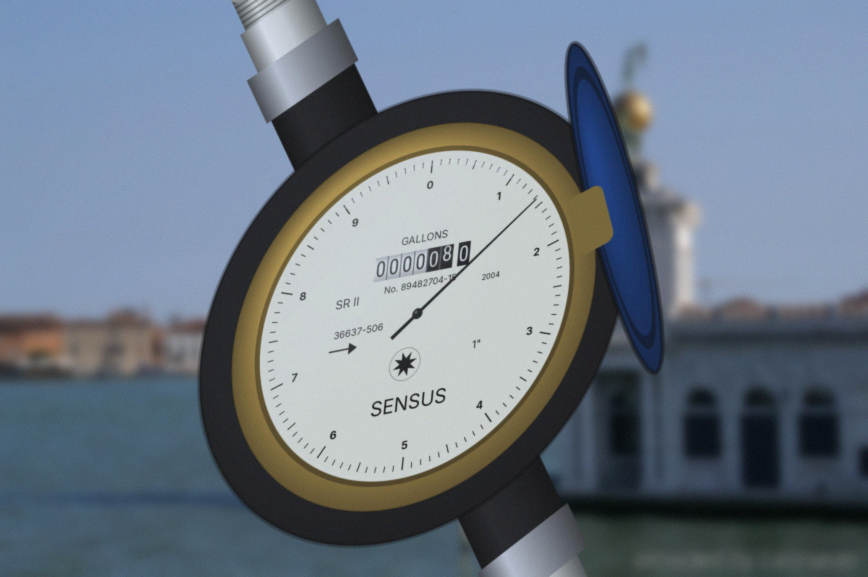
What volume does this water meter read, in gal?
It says 81.4 gal
